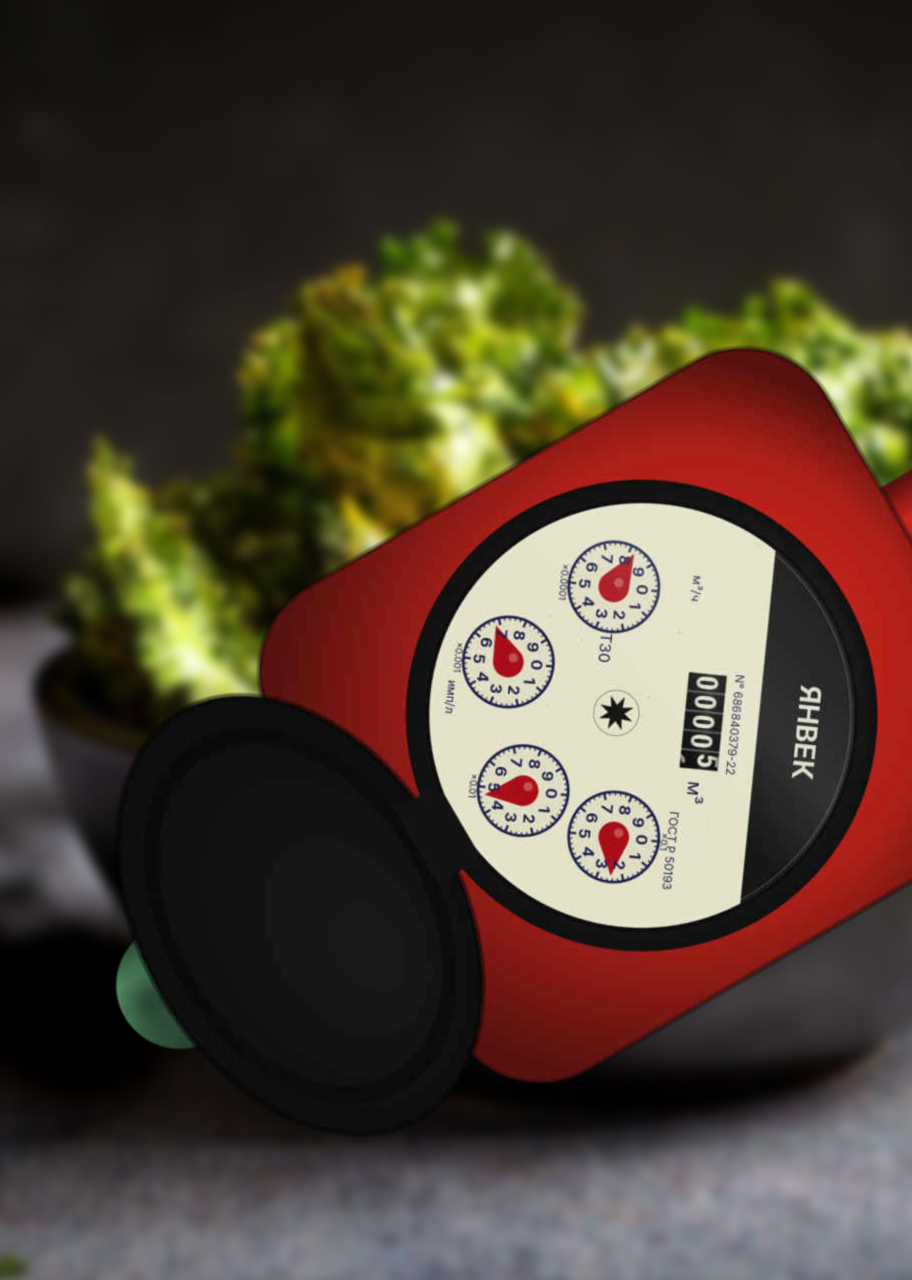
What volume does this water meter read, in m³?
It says 5.2468 m³
